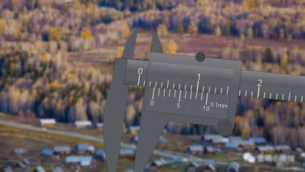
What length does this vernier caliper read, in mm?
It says 2.8 mm
